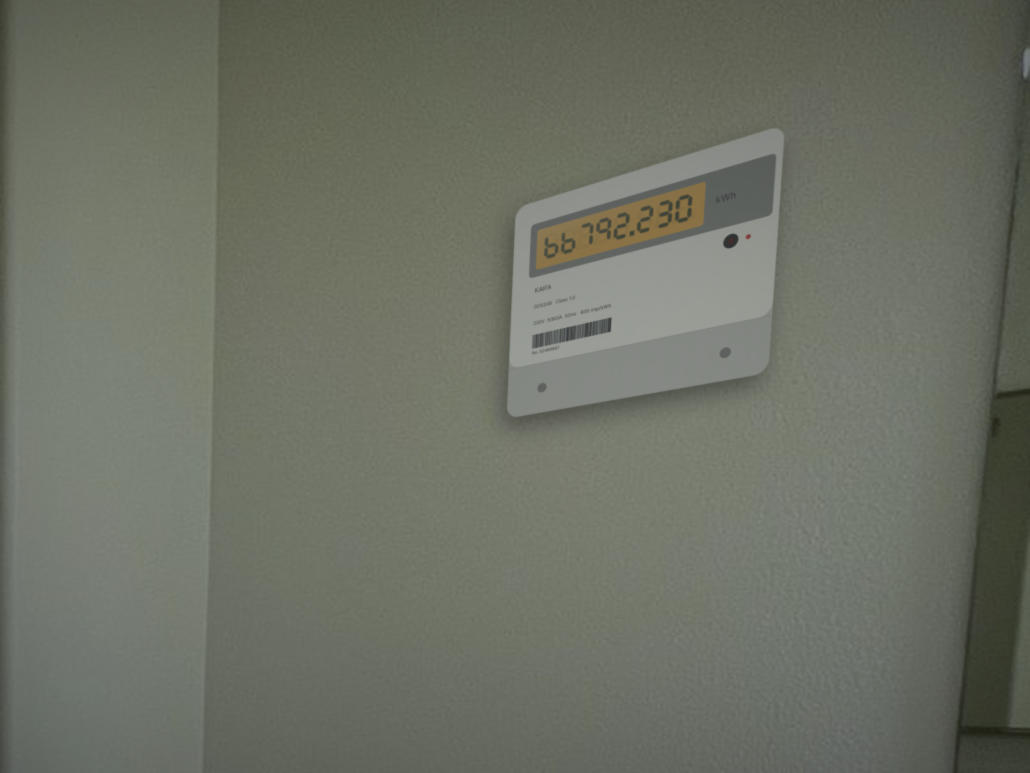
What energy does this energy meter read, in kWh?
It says 66792.230 kWh
